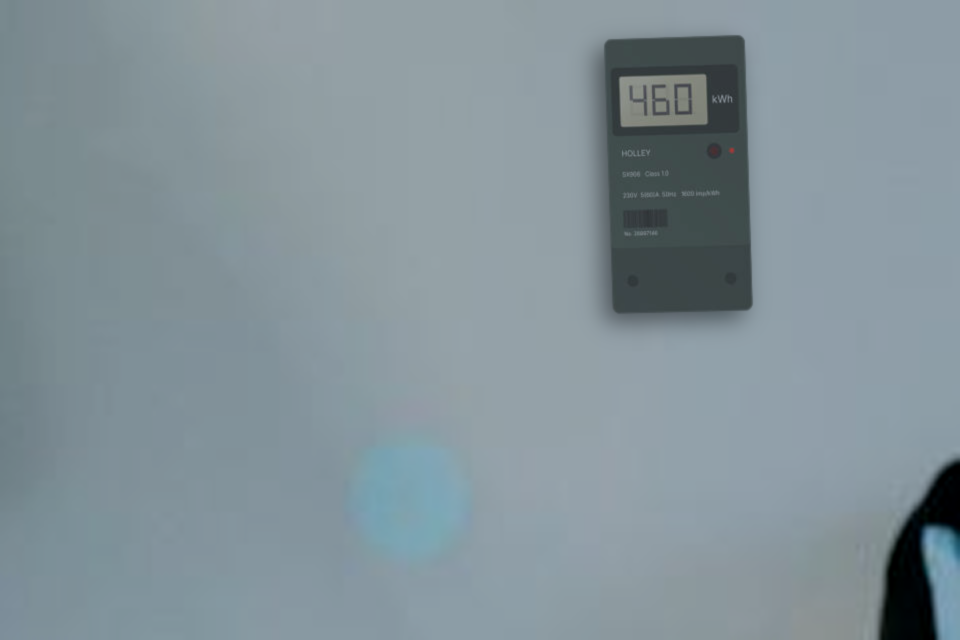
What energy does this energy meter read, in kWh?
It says 460 kWh
